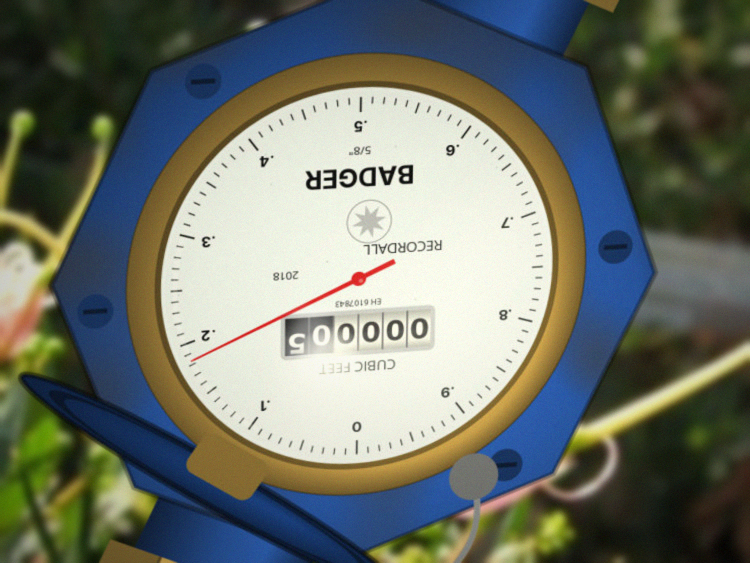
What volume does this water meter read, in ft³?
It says 5.18 ft³
